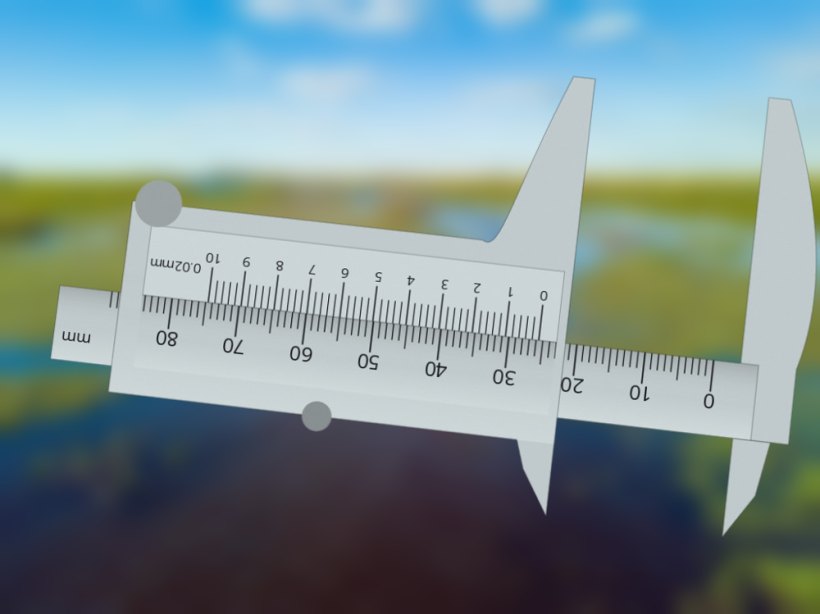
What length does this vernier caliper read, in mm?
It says 25.6 mm
